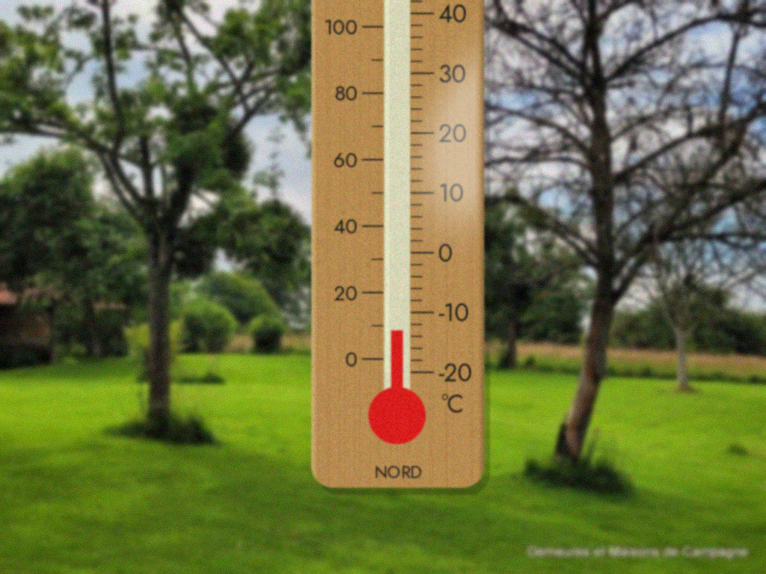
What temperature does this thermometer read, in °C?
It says -13 °C
